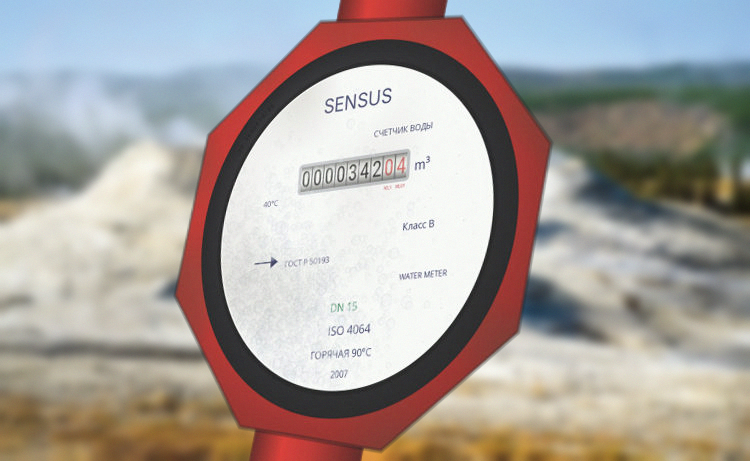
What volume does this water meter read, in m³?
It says 342.04 m³
